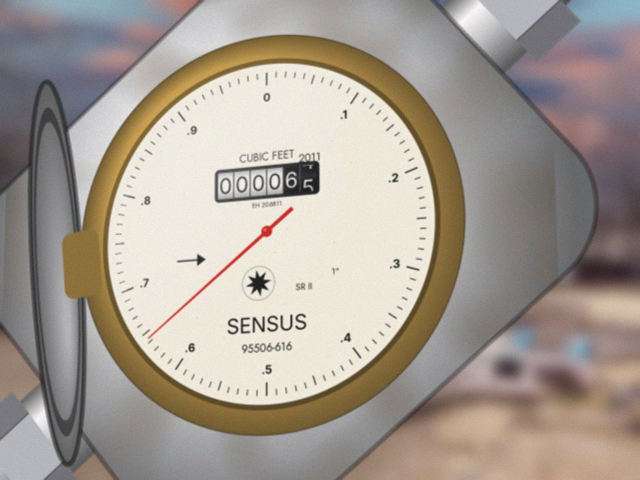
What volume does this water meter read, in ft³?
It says 64.64 ft³
